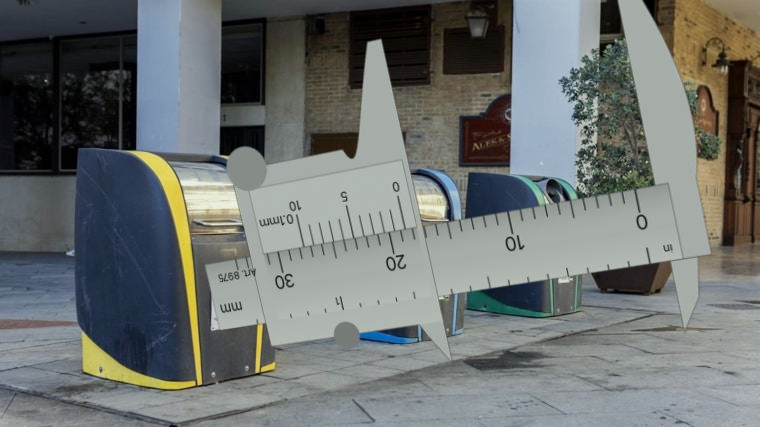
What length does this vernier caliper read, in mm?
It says 18.6 mm
